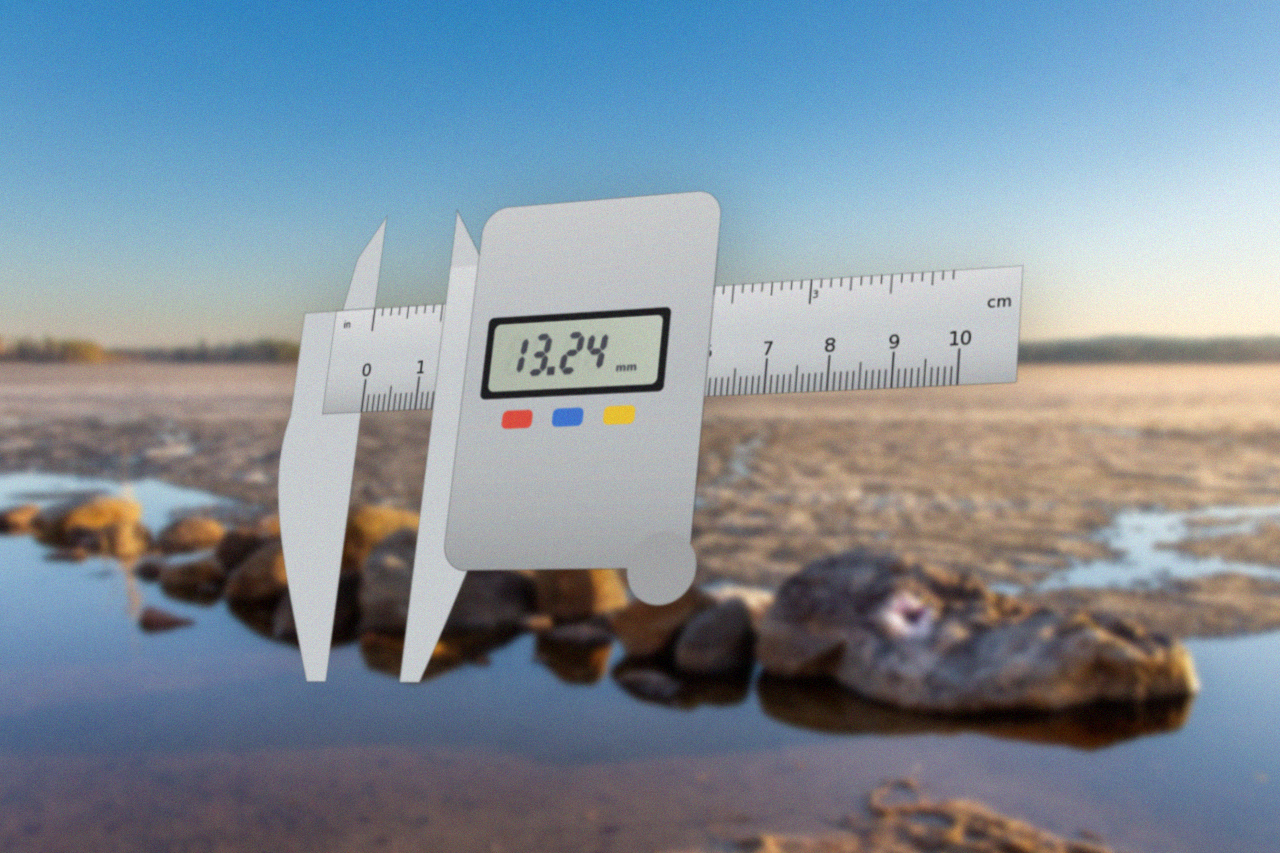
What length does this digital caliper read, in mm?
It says 13.24 mm
